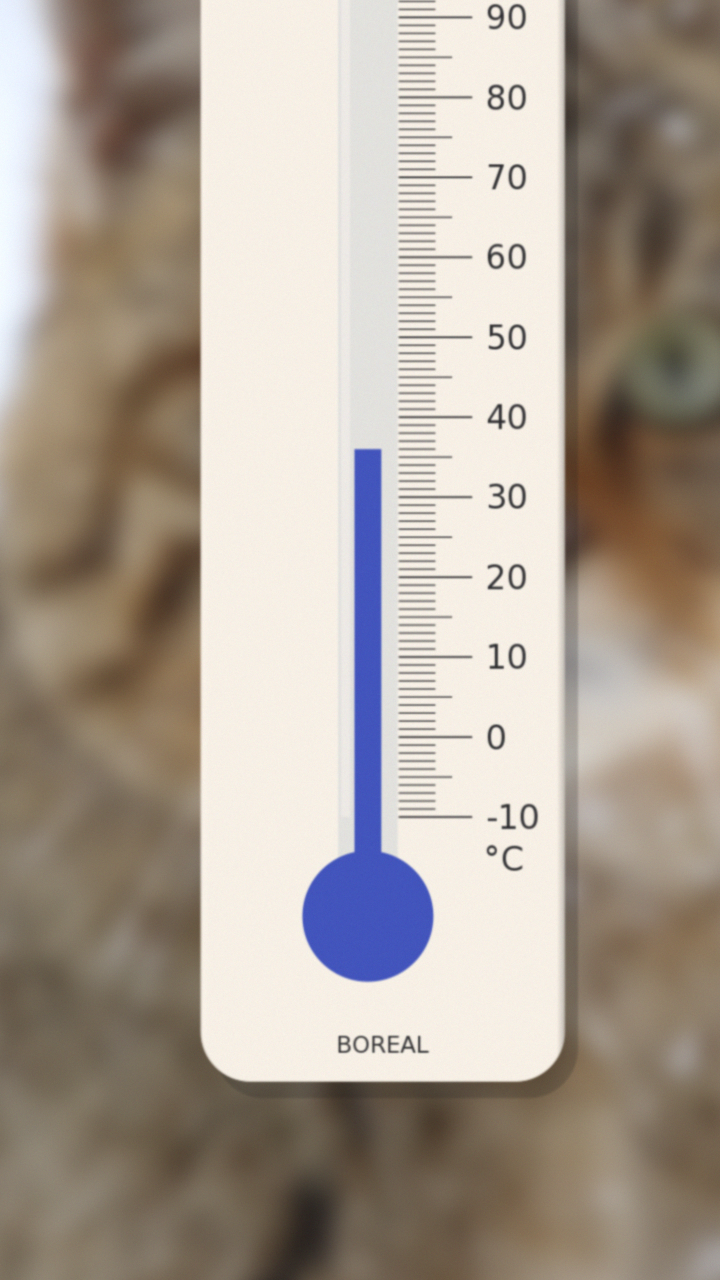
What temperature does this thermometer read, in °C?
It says 36 °C
